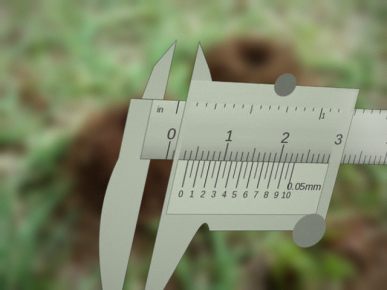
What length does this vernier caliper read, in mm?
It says 3.8 mm
